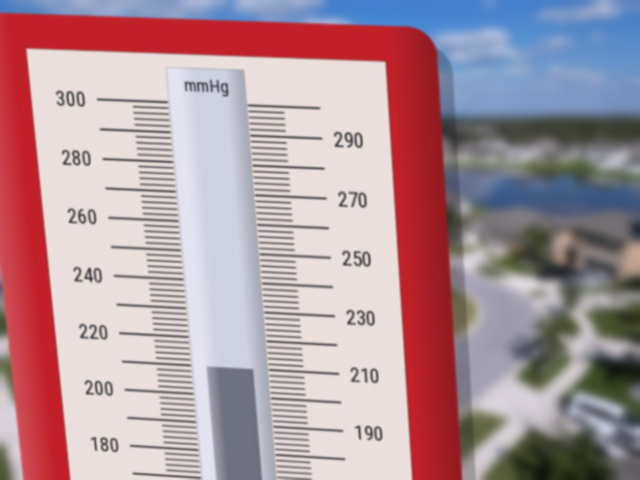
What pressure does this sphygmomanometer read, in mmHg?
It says 210 mmHg
